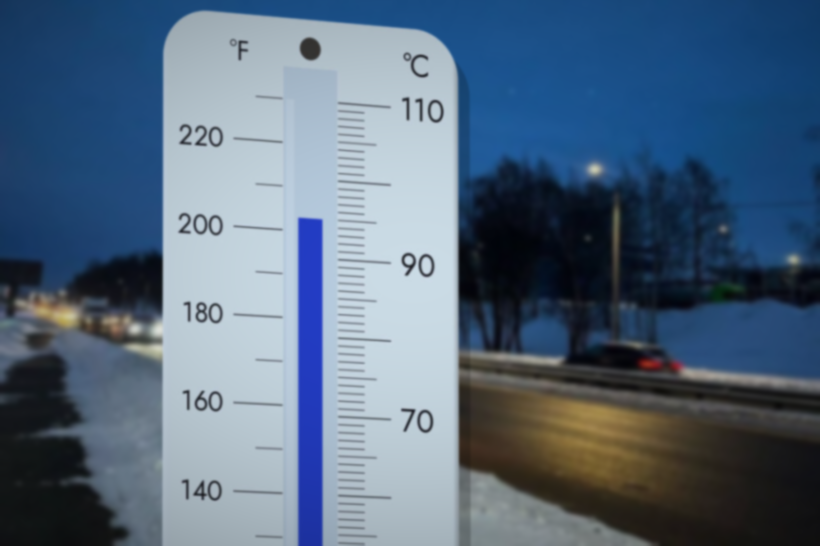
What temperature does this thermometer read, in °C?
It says 95 °C
